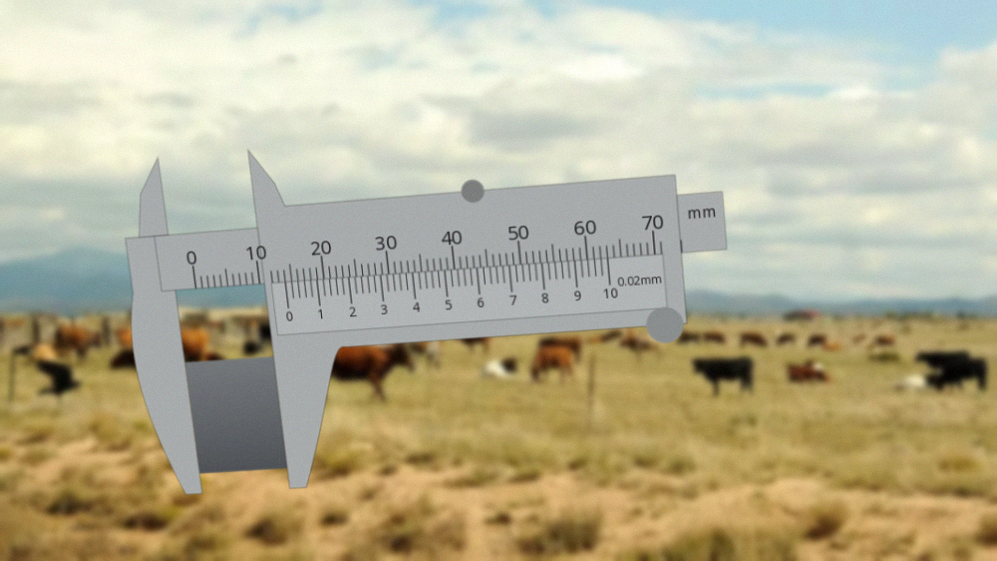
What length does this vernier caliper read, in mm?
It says 14.0 mm
